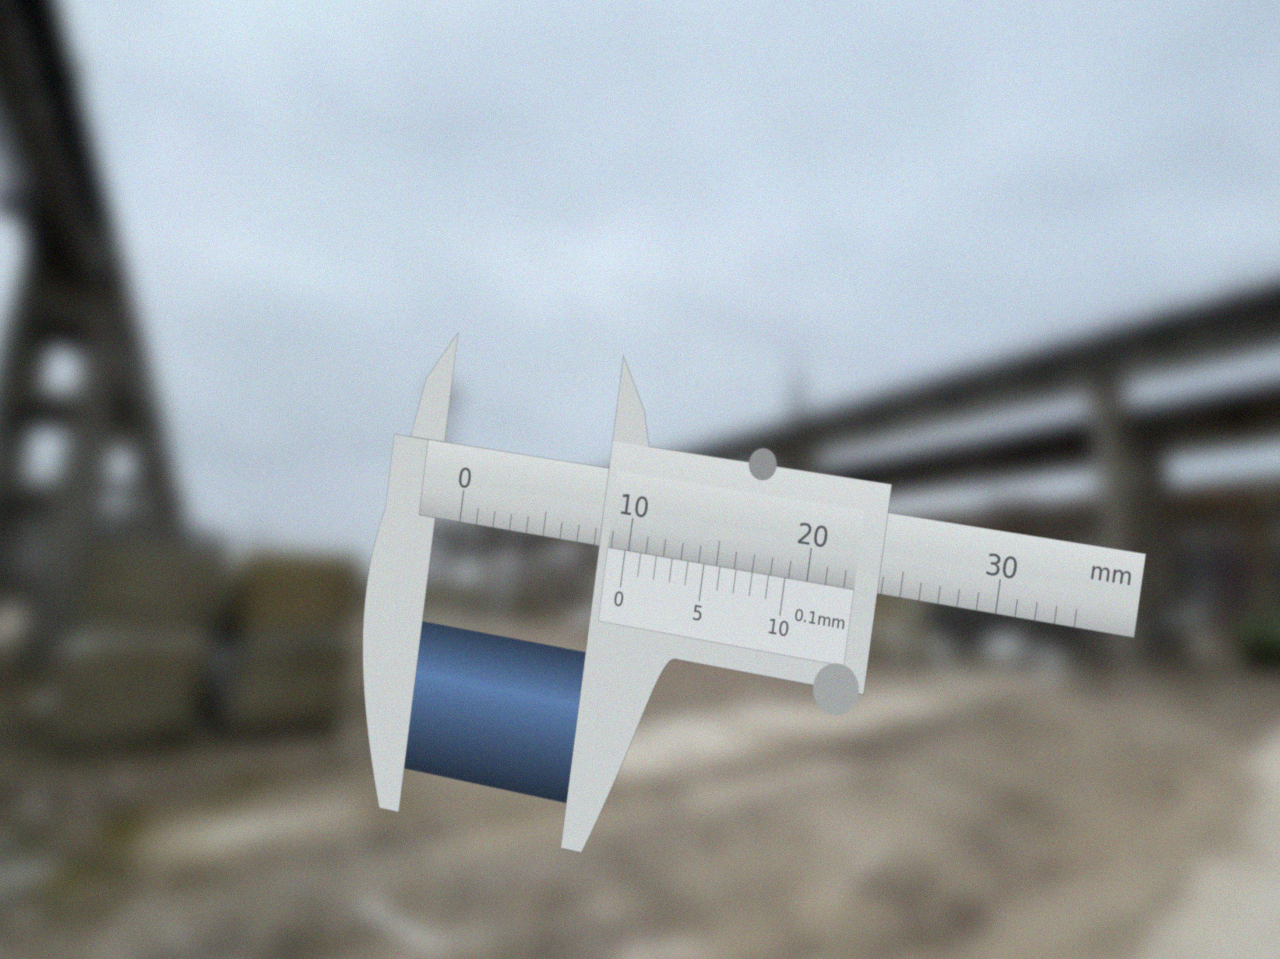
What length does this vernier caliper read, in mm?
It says 9.8 mm
